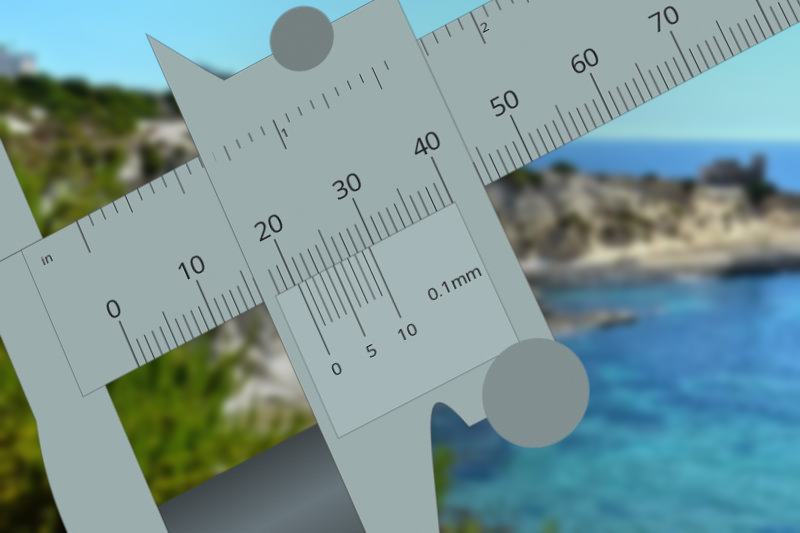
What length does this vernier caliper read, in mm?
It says 20.4 mm
